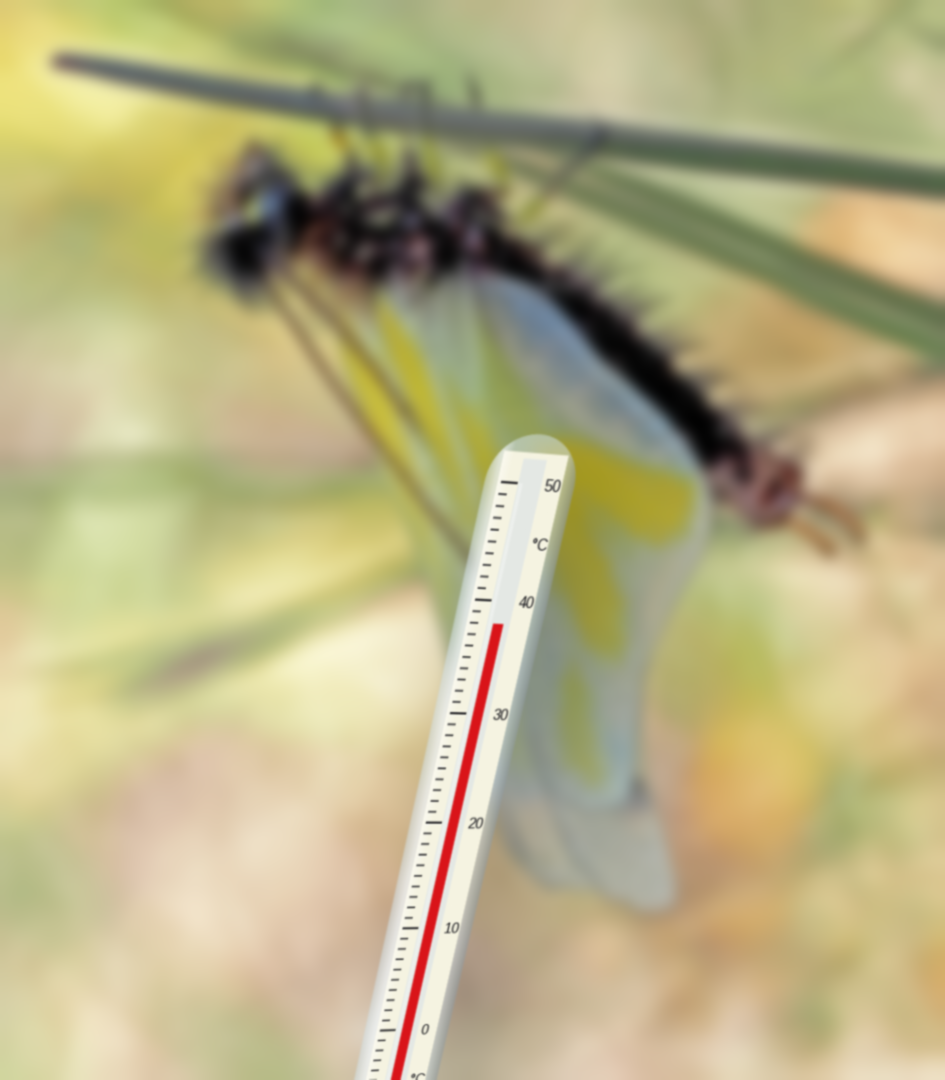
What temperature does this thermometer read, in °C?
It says 38 °C
